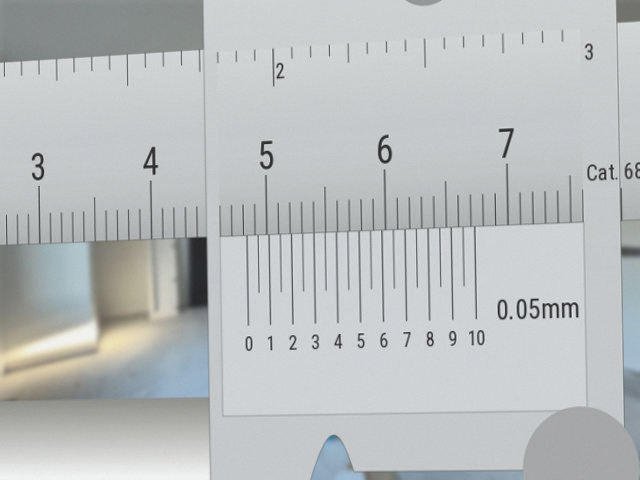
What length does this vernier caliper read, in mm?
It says 48.3 mm
